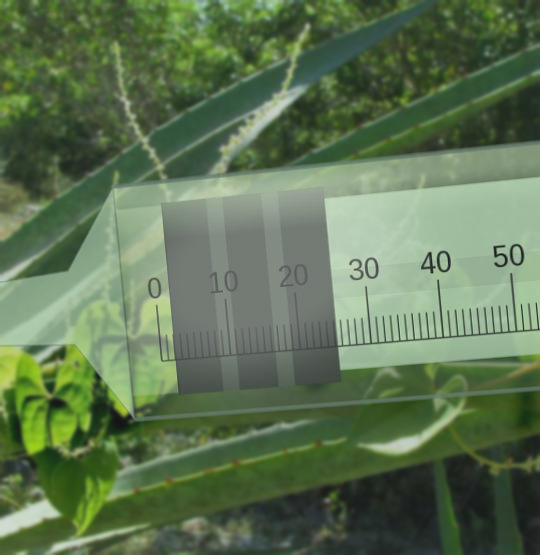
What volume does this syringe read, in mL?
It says 2 mL
